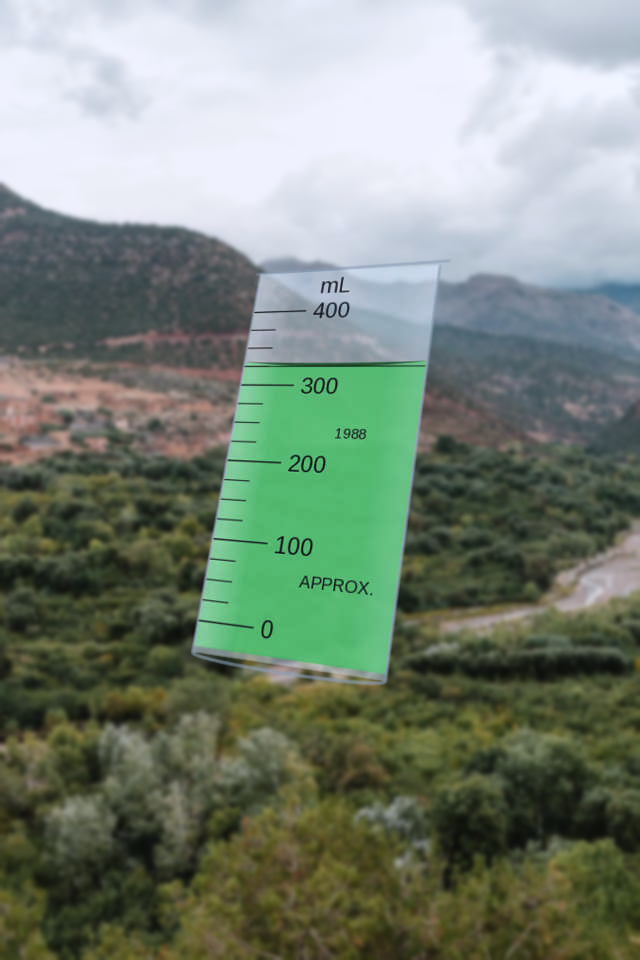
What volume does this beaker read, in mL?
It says 325 mL
